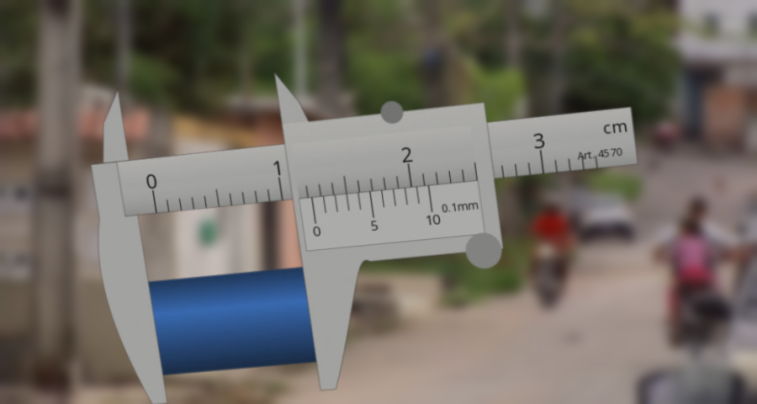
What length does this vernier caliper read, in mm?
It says 12.3 mm
